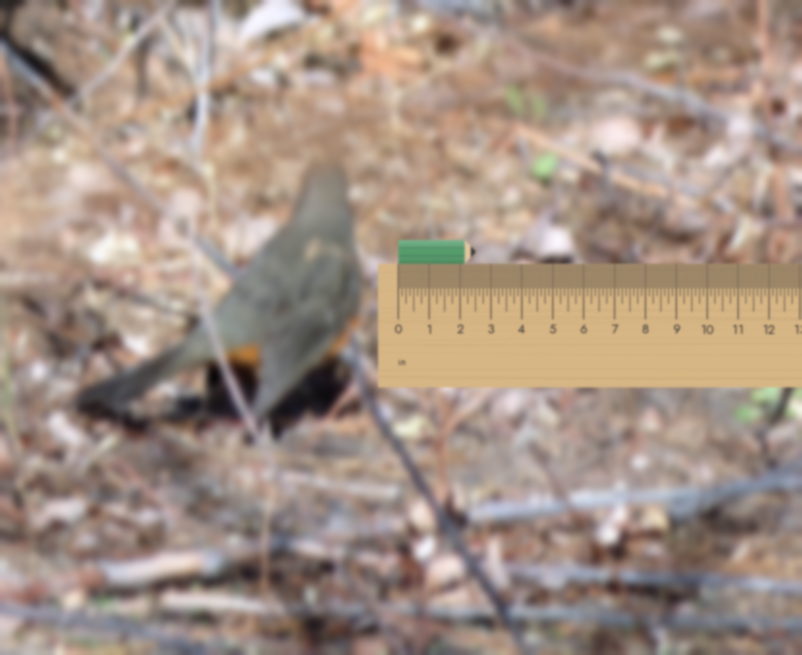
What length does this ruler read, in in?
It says 2.5 in
